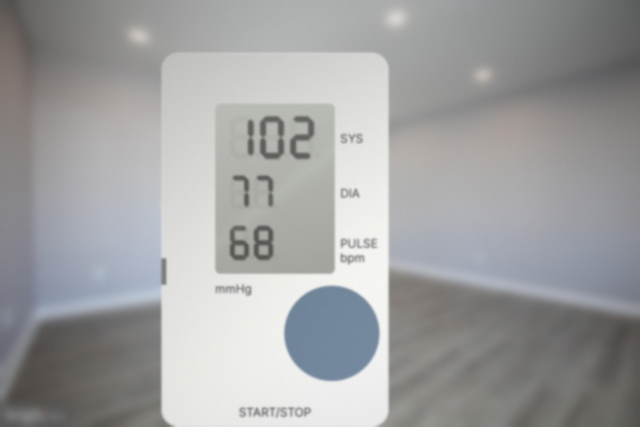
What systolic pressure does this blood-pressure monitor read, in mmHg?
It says 102 mmHg
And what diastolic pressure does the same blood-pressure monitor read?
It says 77 mmHg
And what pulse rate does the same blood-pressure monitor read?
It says 68 bpm
